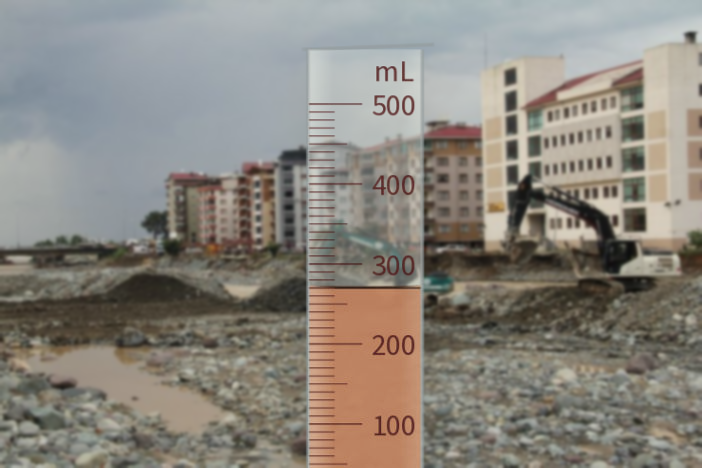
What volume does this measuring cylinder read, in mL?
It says 270 mL
